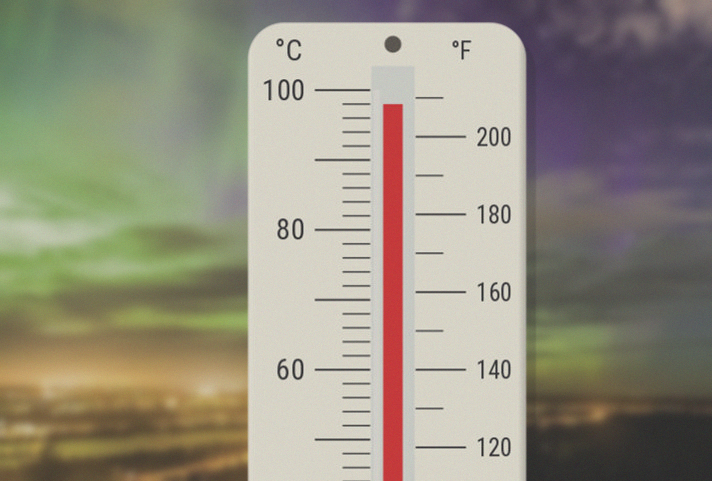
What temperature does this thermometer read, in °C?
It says 98 °C
